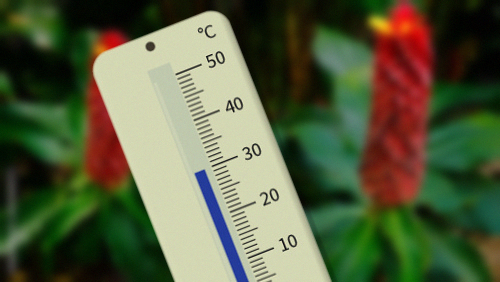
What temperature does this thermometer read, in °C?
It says 30 °C
